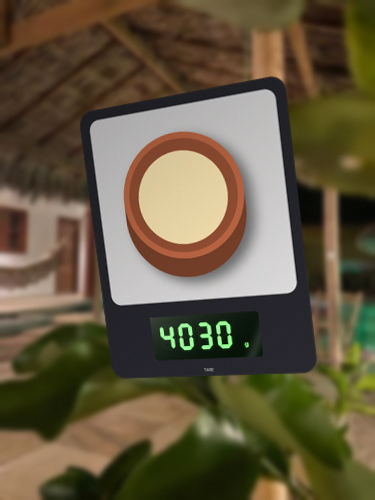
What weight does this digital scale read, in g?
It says 4030 g
